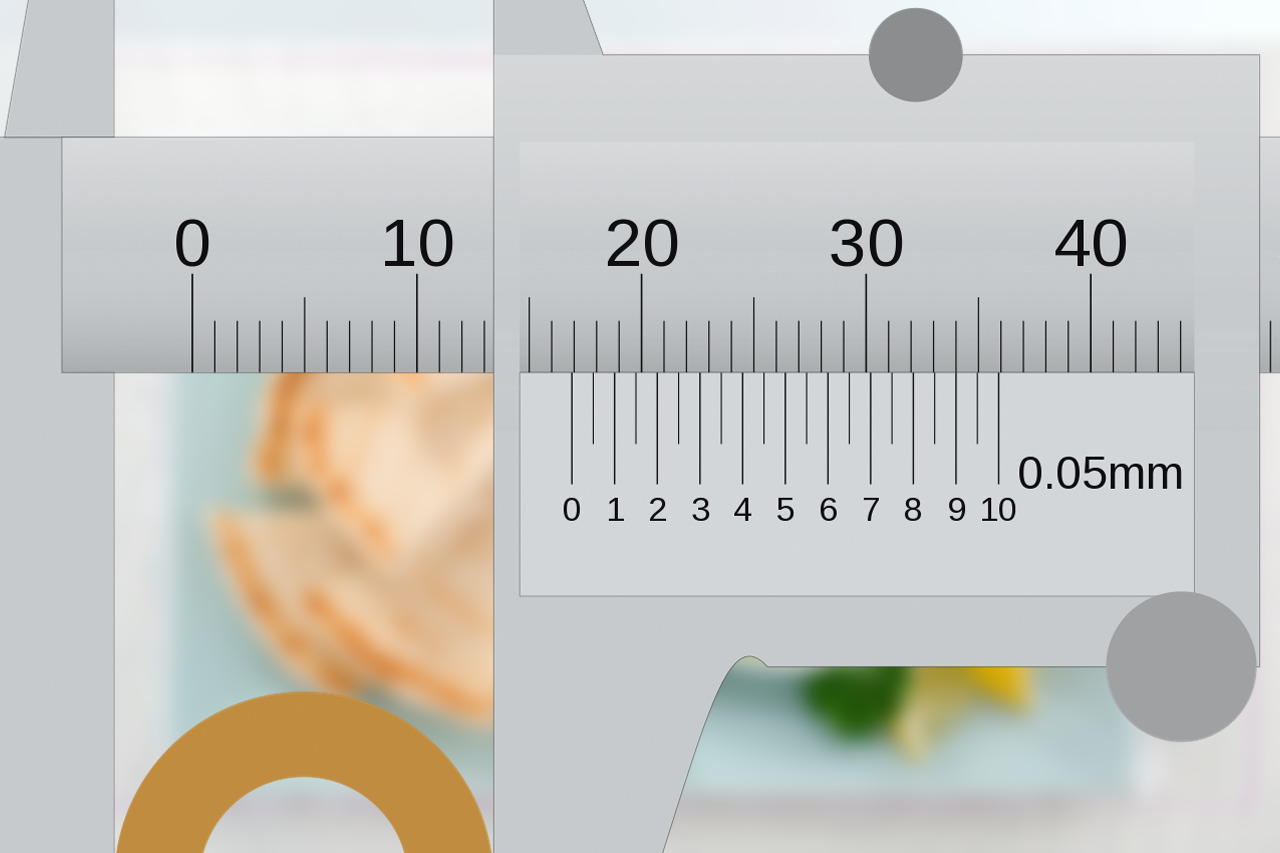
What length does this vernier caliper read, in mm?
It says 16.9 mm
